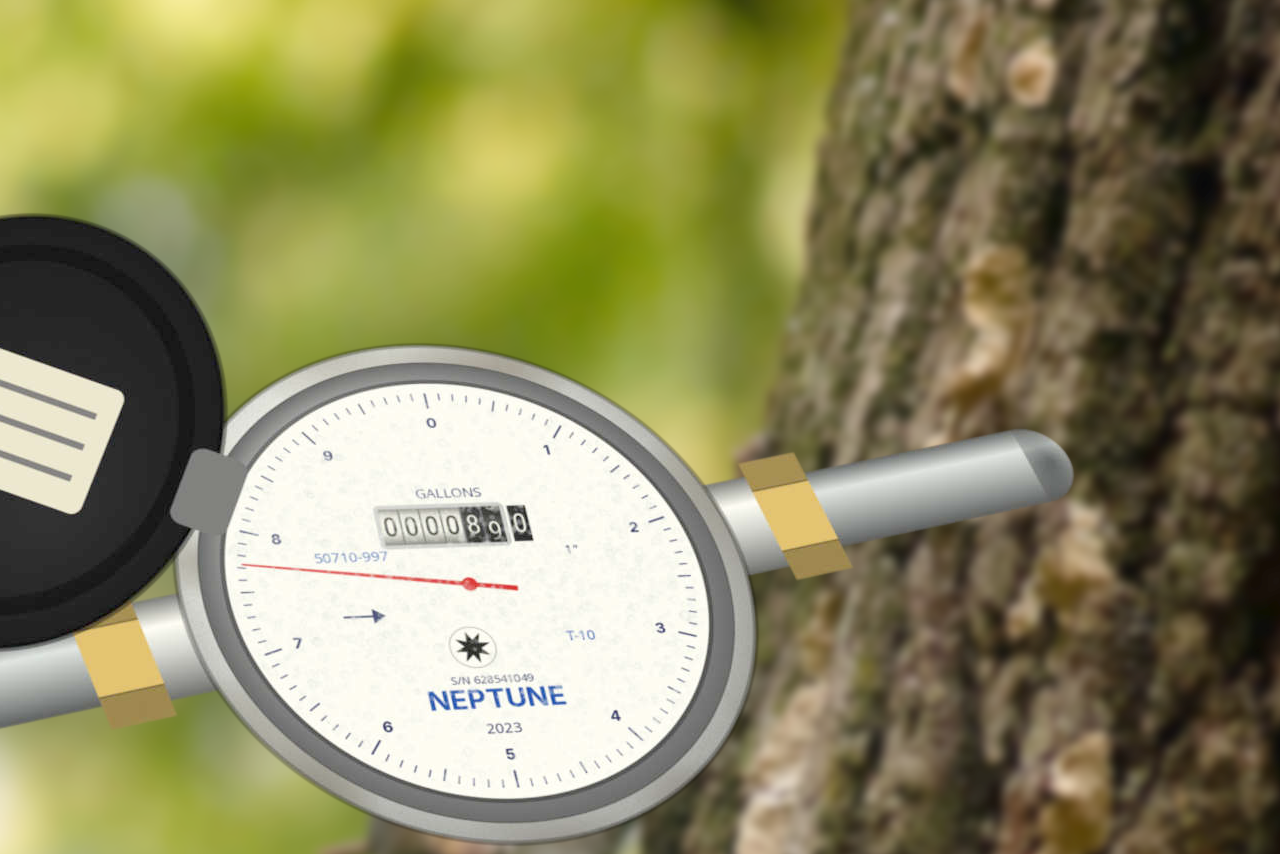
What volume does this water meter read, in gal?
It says 887.7 gal
